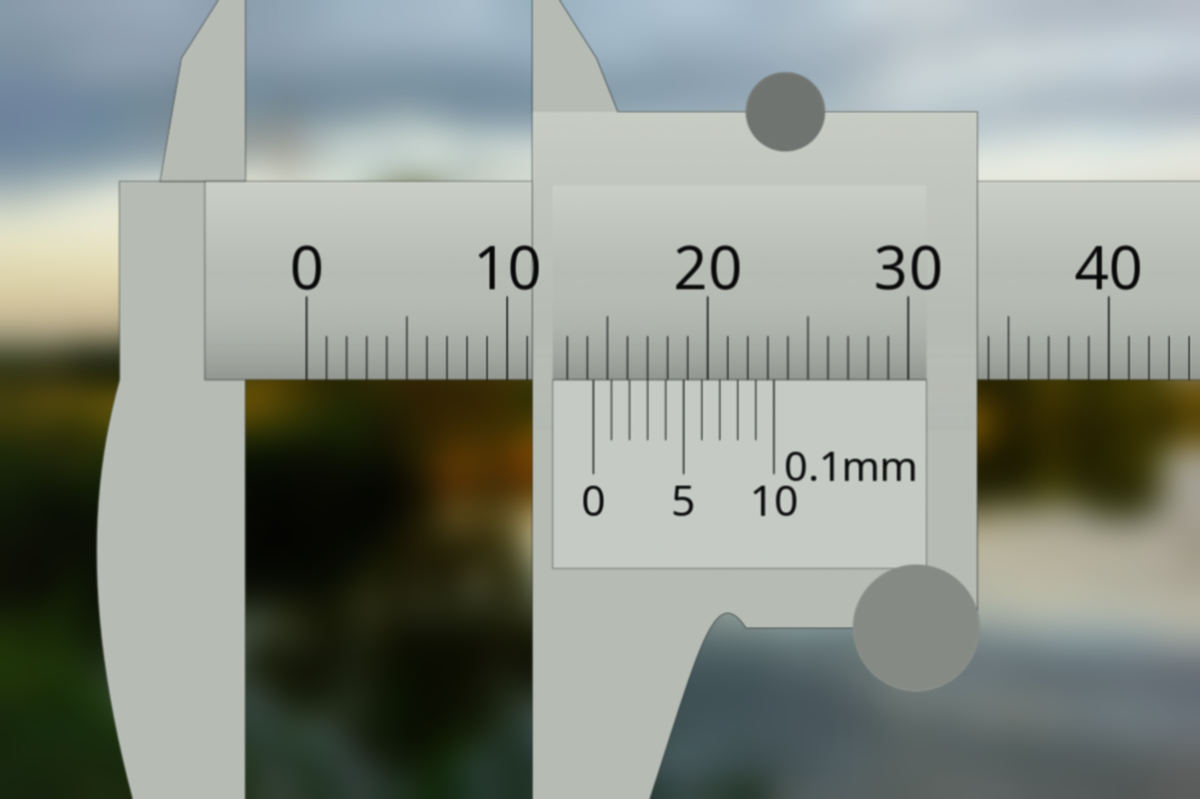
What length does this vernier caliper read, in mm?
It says 14.3 mm
